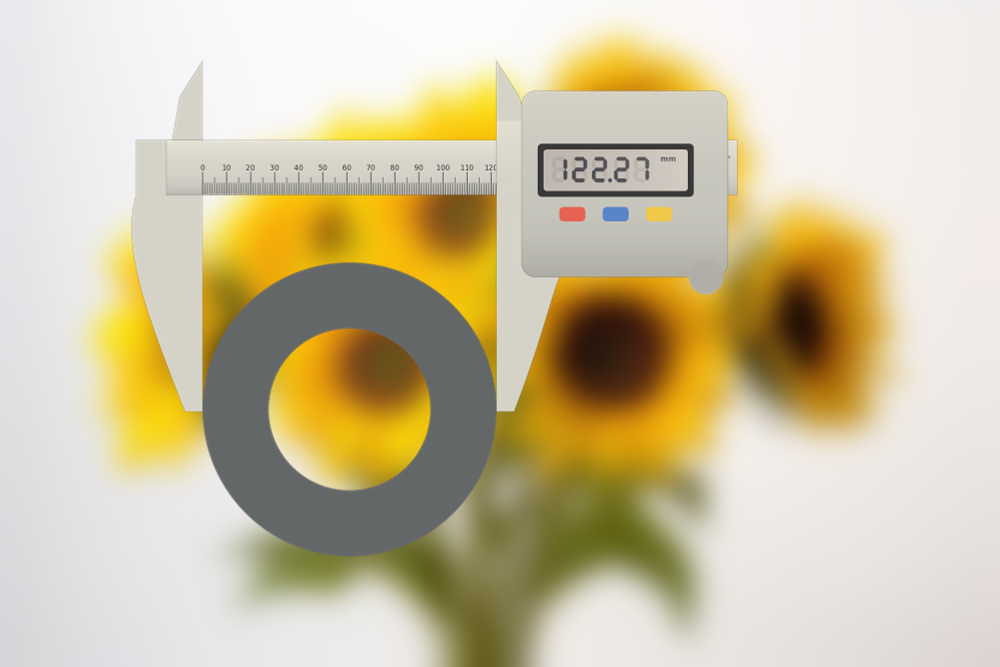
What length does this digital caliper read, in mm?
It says 122.27 mm
